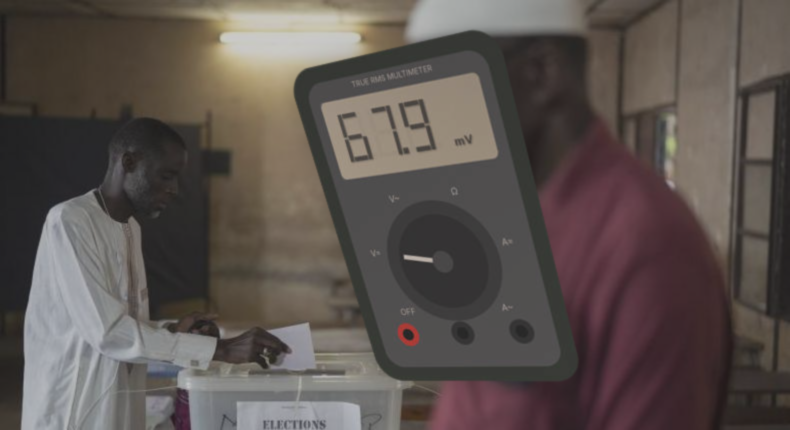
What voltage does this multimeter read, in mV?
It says 67.9 mV
